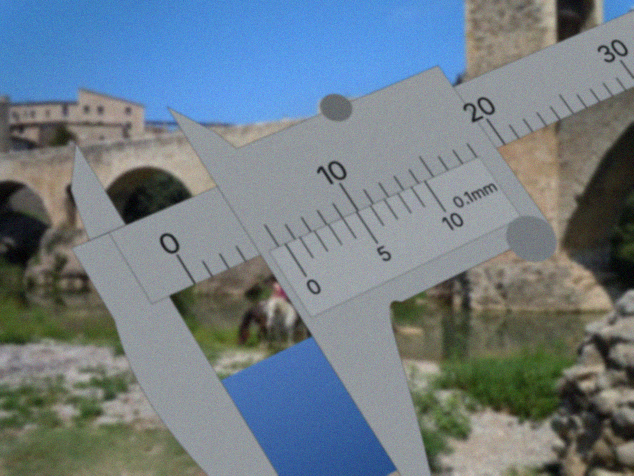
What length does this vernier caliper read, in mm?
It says 5.4 mm
